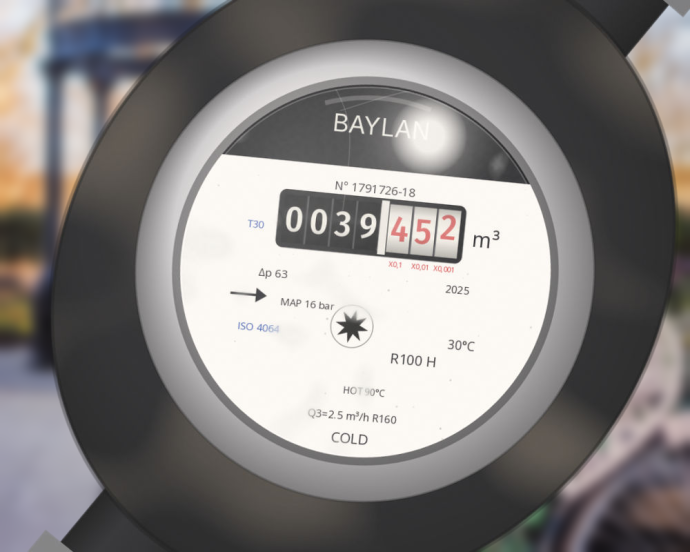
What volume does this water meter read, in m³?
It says 39.452 m³
